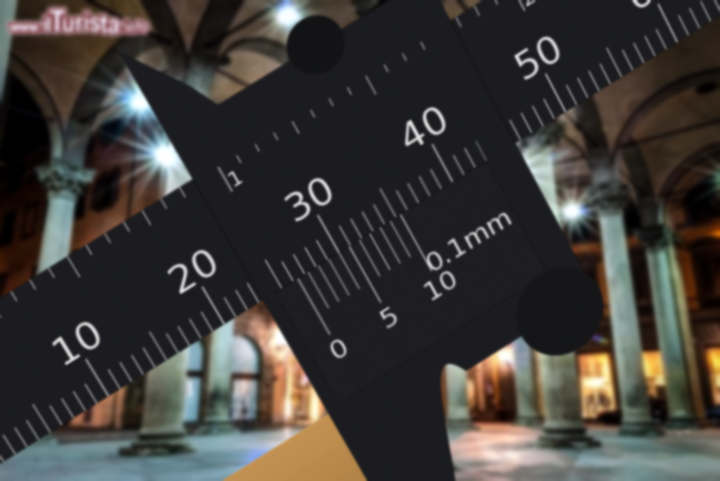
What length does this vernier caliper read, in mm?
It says 26.4 mm
